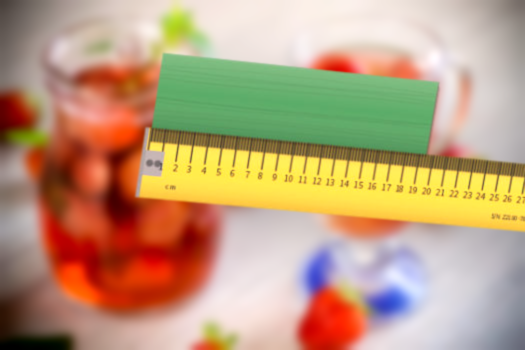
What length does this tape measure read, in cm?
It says 19.5 cm
